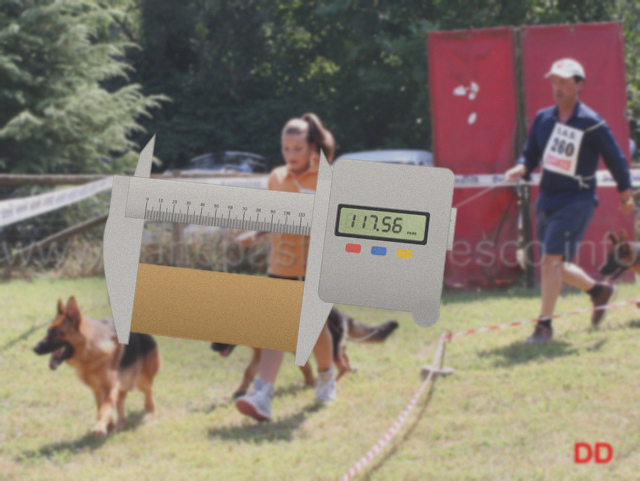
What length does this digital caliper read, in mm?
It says 117.56 mm
